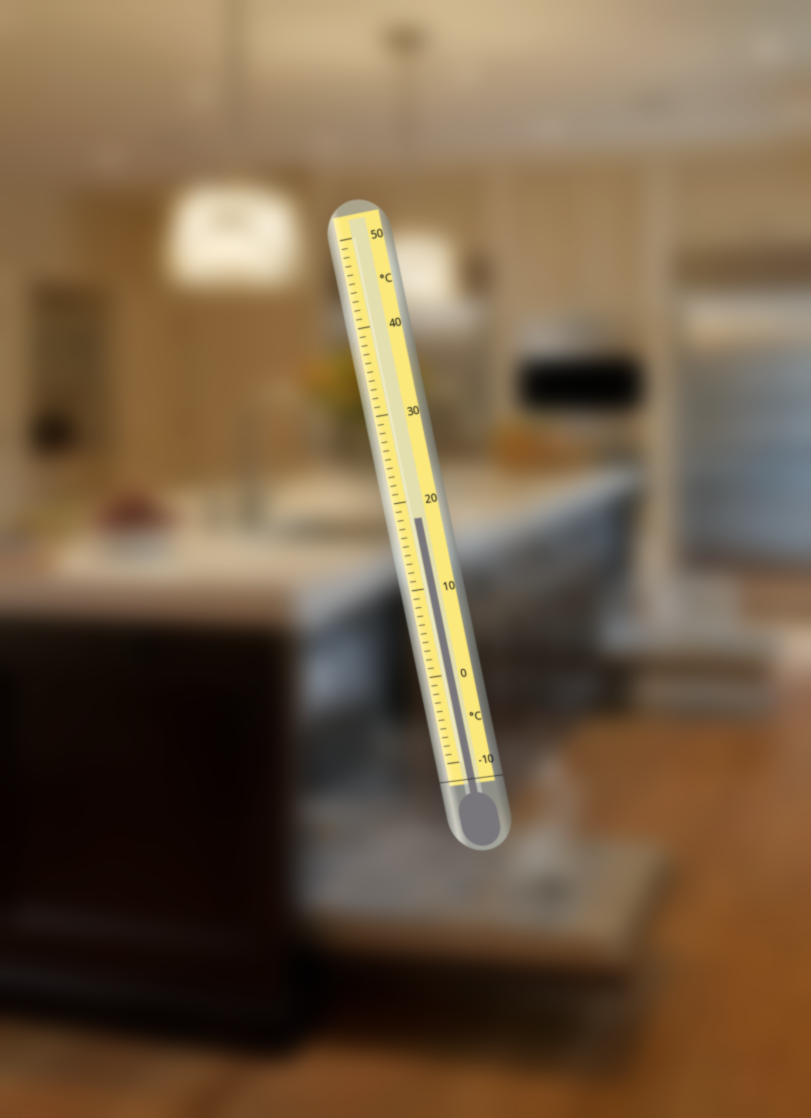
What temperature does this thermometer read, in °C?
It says 18 °C
